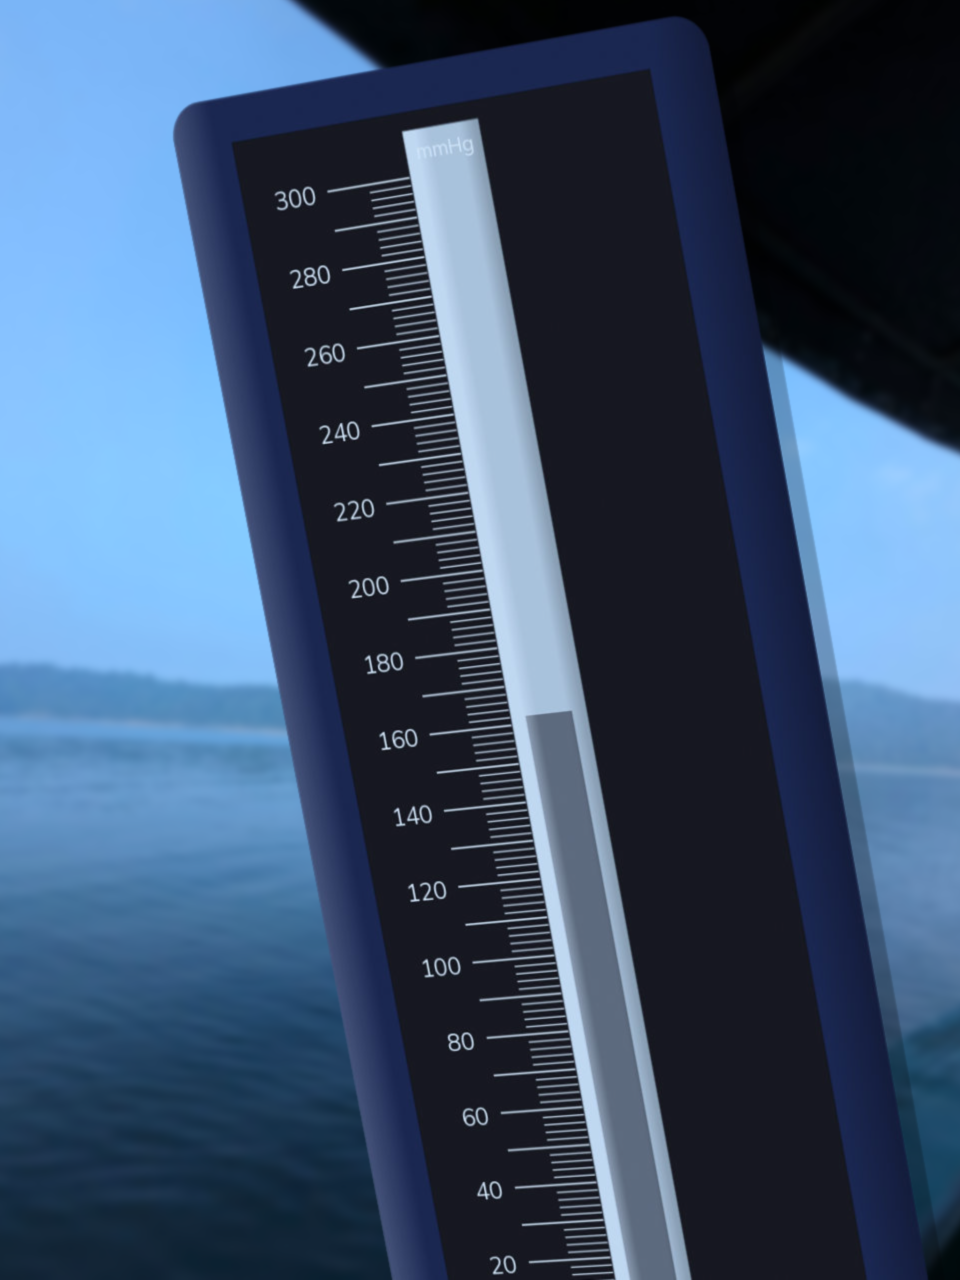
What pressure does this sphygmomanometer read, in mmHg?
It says 162 mmHg
